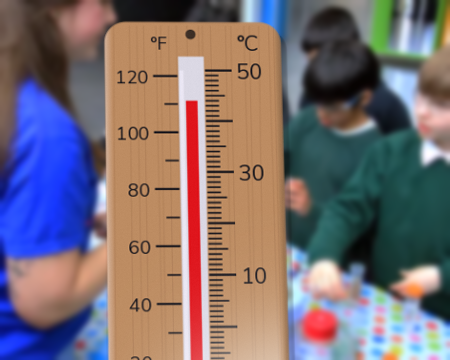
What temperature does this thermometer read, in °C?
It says 44 °C
